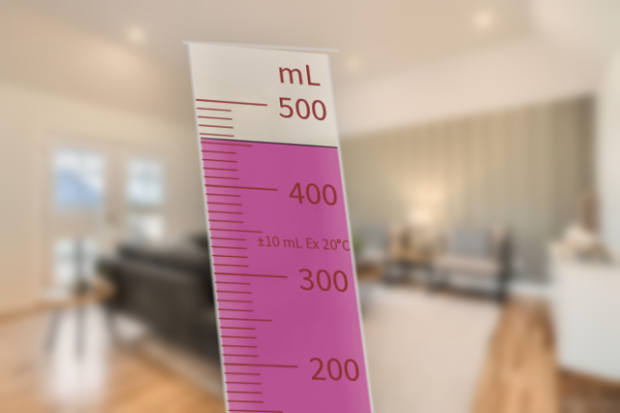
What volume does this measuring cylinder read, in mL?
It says 455 mL
